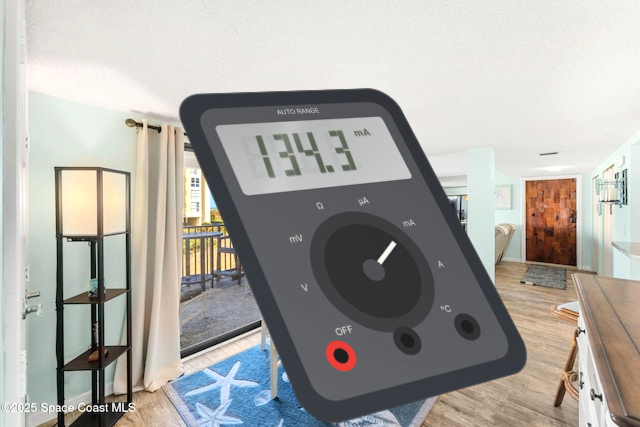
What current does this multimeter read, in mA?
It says 134.3 mA
